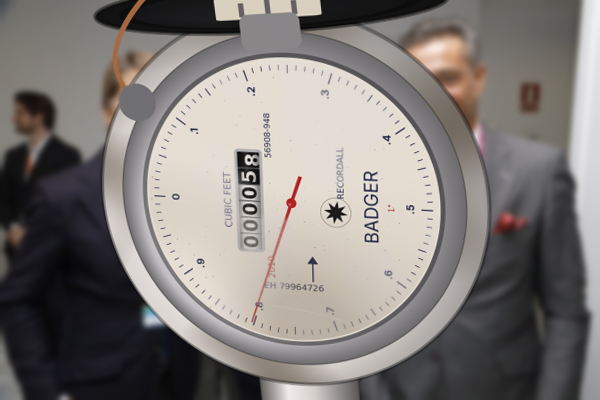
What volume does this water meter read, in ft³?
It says 57.80 ft³
